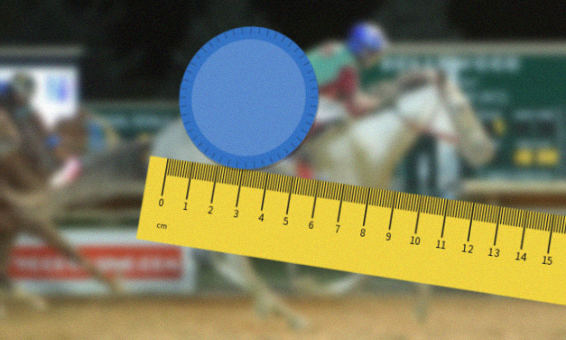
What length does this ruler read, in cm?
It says 5.5 cm
